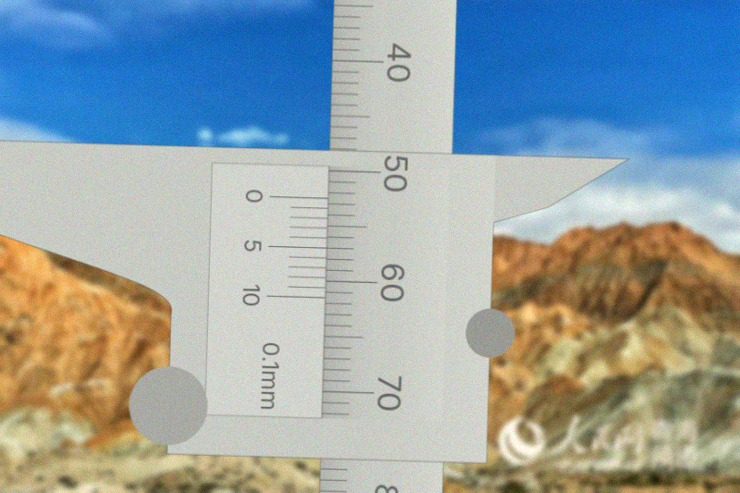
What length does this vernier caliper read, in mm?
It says 52.5 mm
